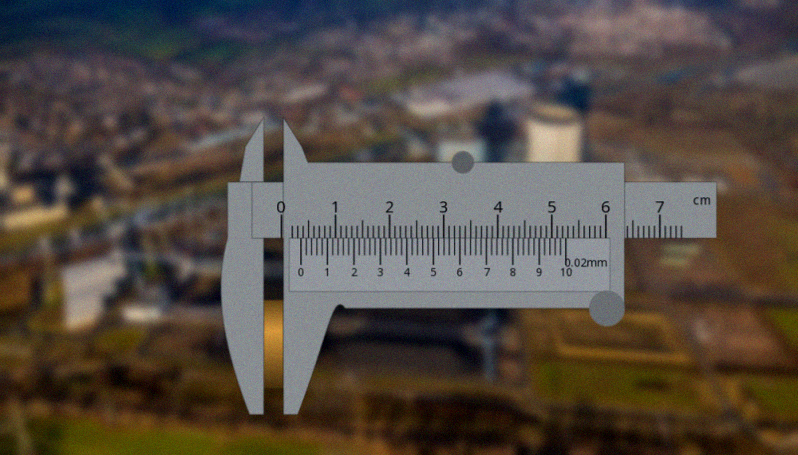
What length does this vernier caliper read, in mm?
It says 3.6 mm
